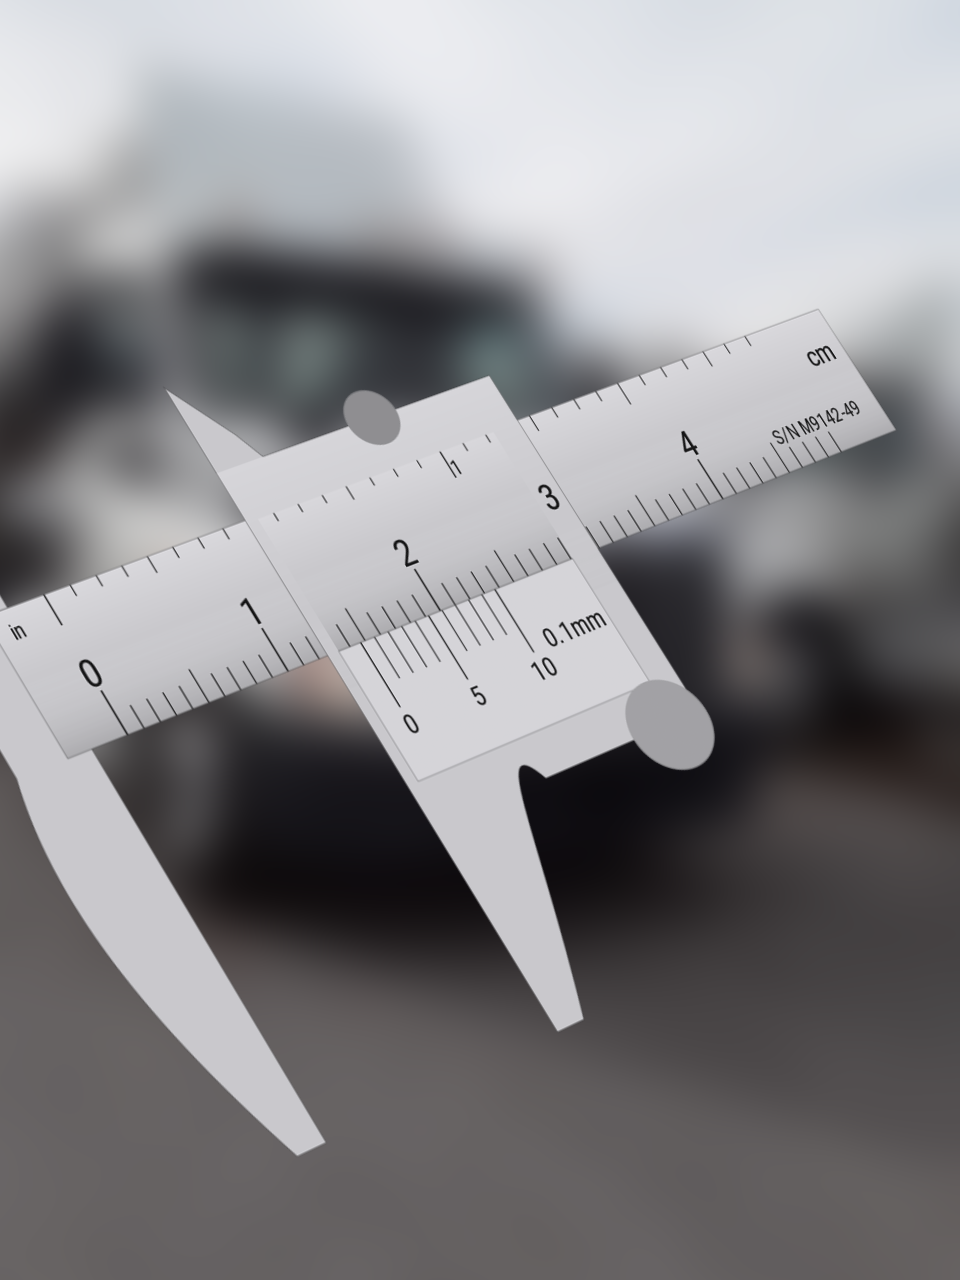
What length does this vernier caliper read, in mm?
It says 14.7 mm
